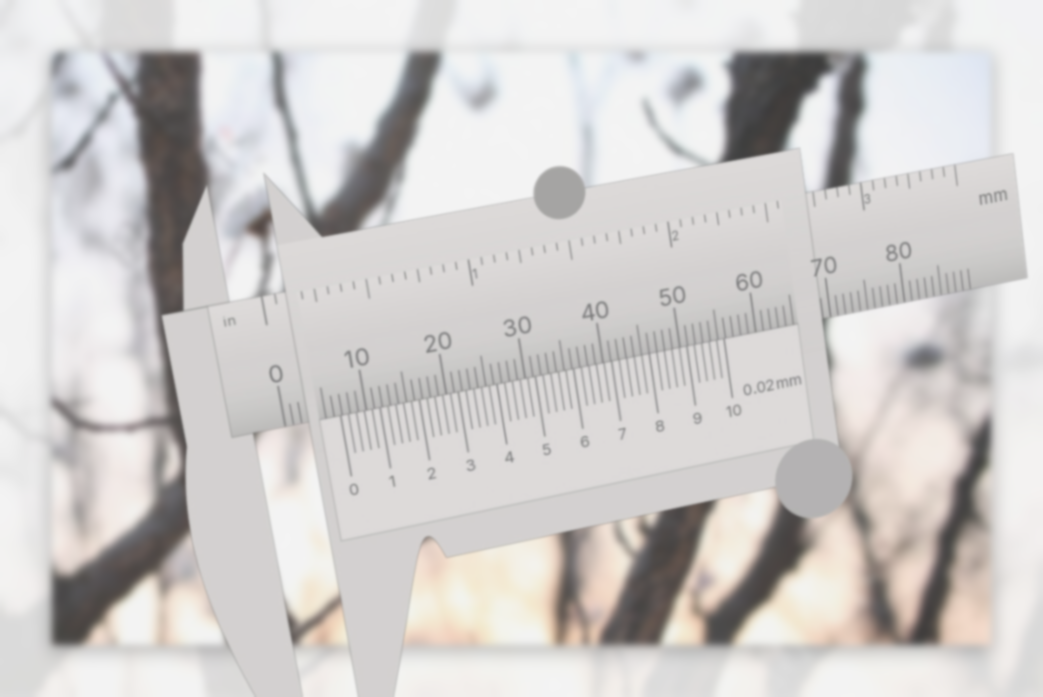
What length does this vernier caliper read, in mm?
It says 6.8 mm
